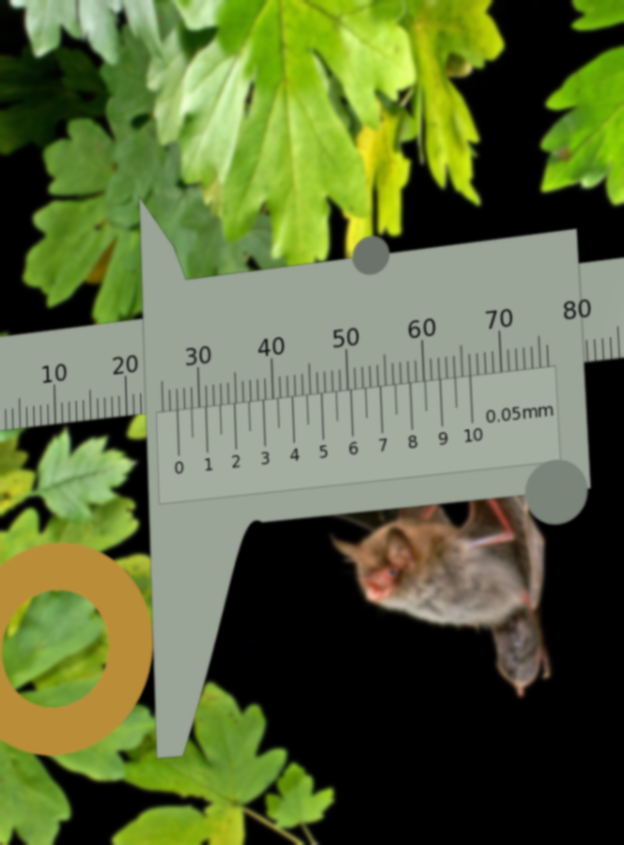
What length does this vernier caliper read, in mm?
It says 27.0 mm
